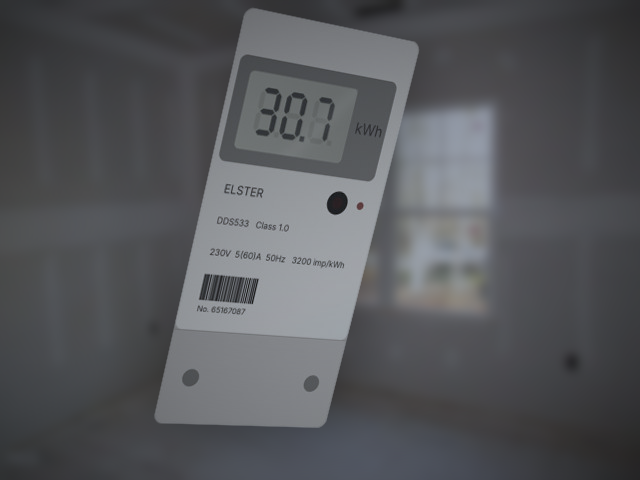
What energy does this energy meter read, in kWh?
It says 30.7 kWh
